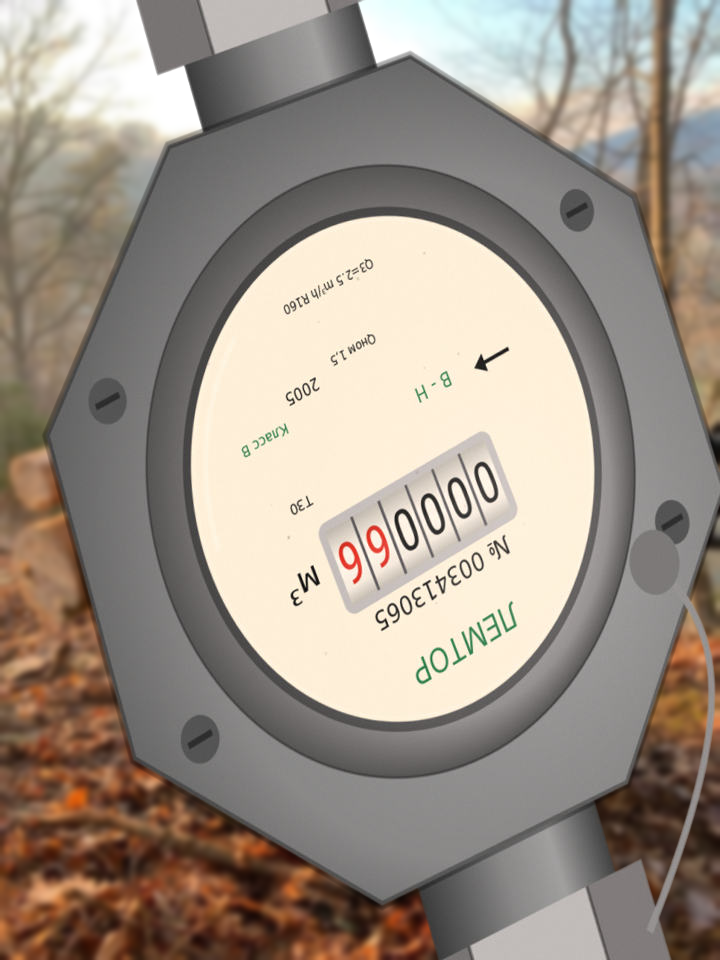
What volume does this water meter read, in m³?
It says 0.66 m³
